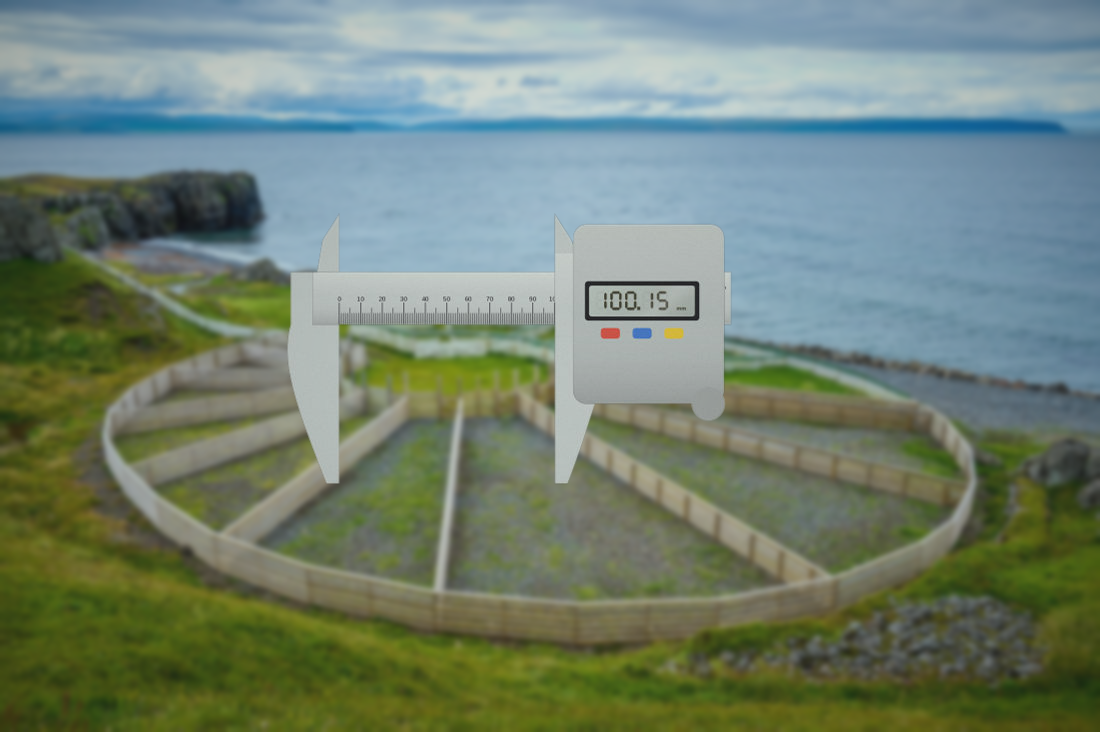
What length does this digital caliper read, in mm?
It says 100.15 mm
